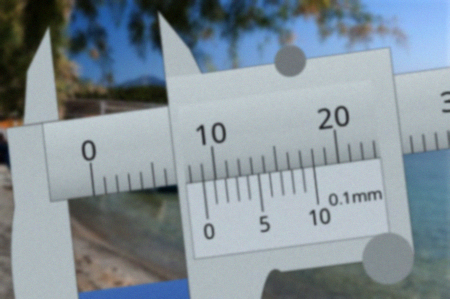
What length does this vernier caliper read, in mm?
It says 9.0 mm
